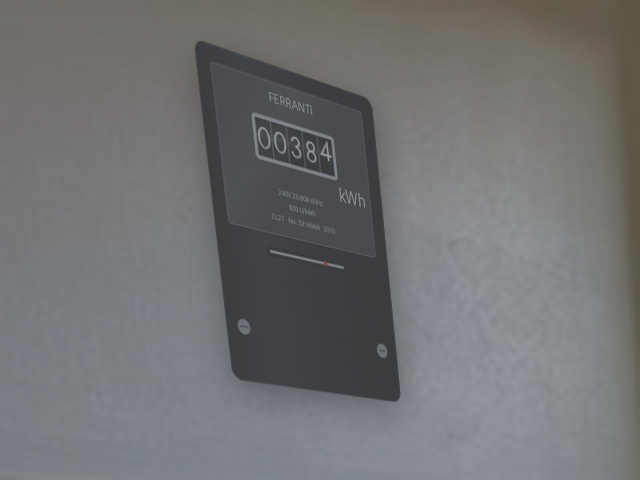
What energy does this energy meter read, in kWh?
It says 384 kWh
